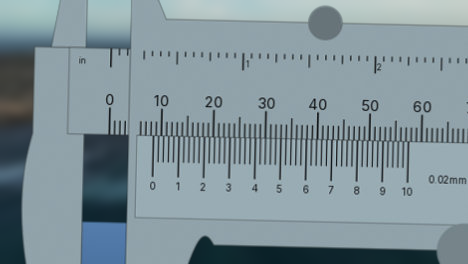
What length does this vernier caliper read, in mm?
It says 8.5 mm
